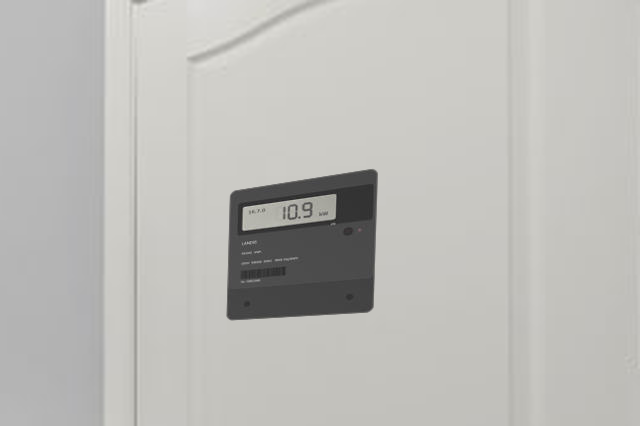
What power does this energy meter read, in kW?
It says 10.9 kW
